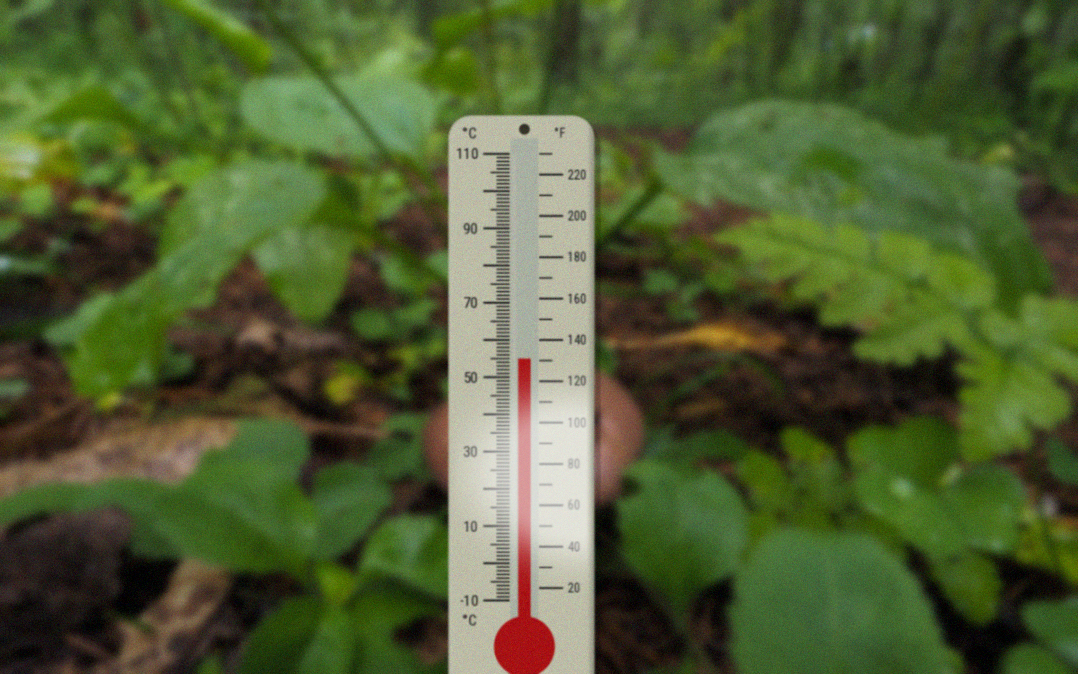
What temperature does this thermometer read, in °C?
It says 55 °C
